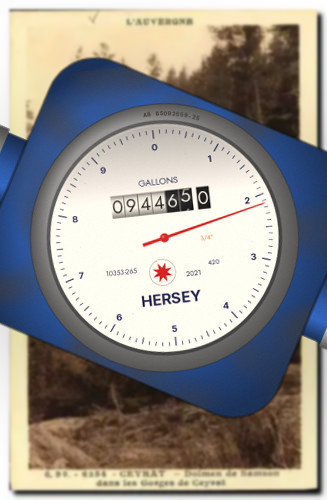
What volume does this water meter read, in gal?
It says 944652.1 gal
